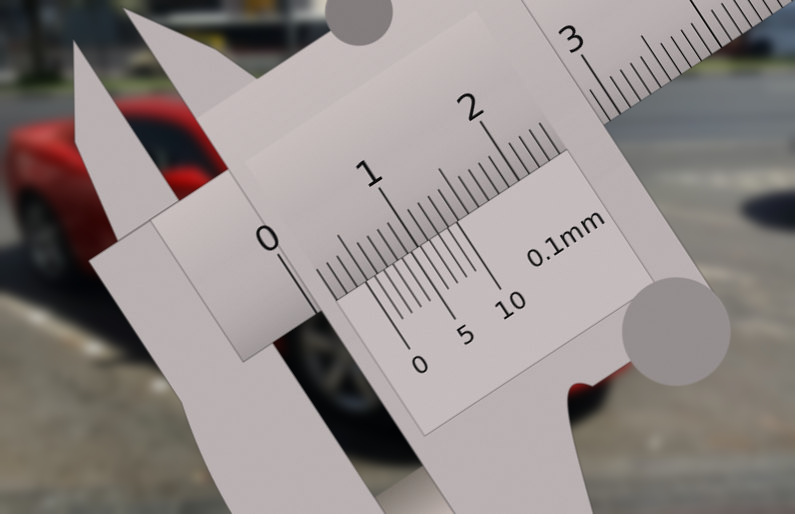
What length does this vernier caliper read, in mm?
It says 4.8 mm
